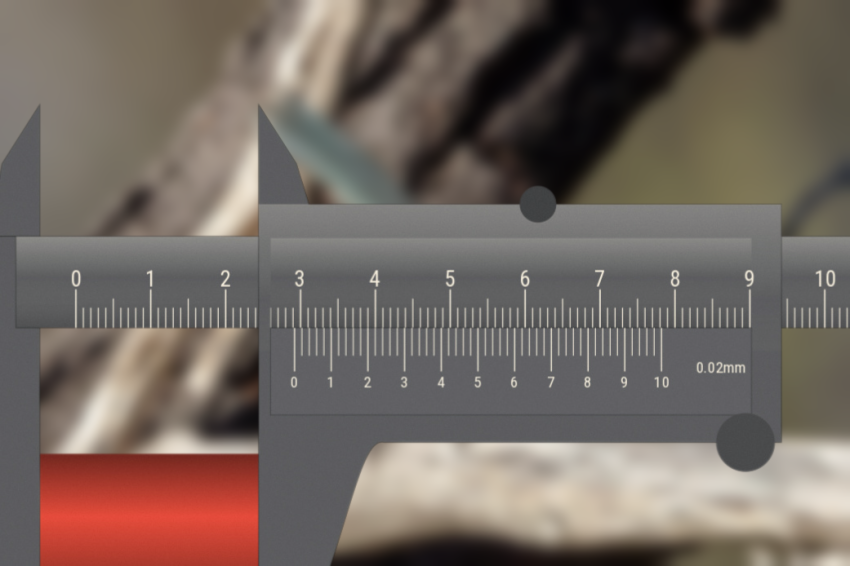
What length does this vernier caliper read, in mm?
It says 29.2 mm
